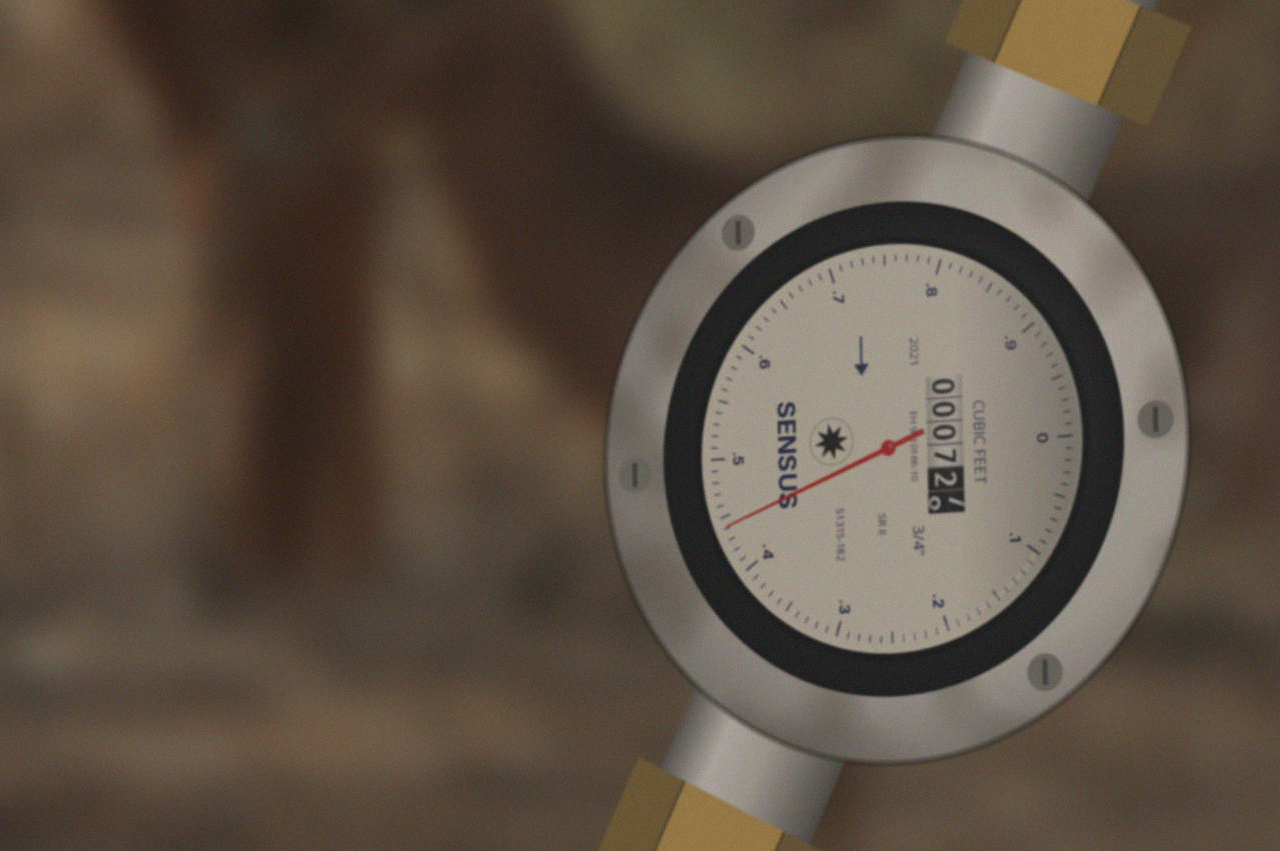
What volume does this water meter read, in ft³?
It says 727.44 ft³
